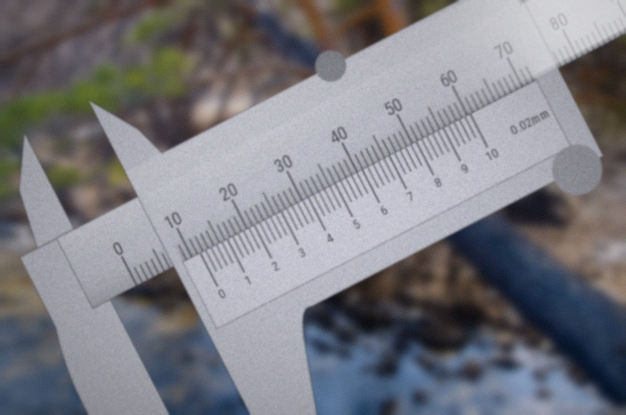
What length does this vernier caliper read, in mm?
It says 11.5 mm
